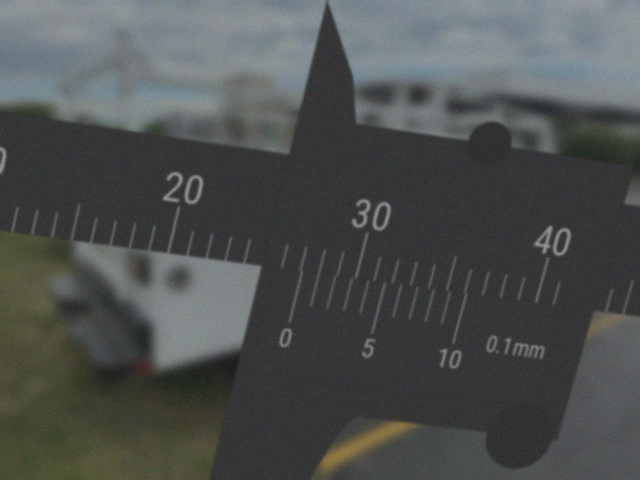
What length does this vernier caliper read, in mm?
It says 27.1 mm
